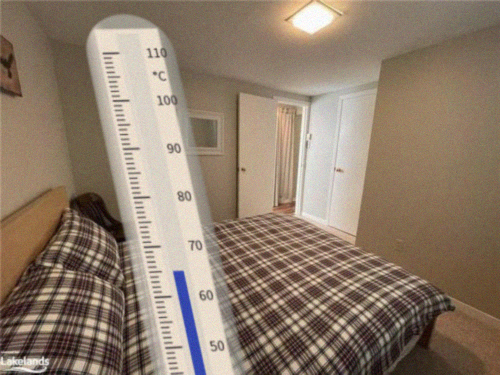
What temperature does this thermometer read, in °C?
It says 65 °C
